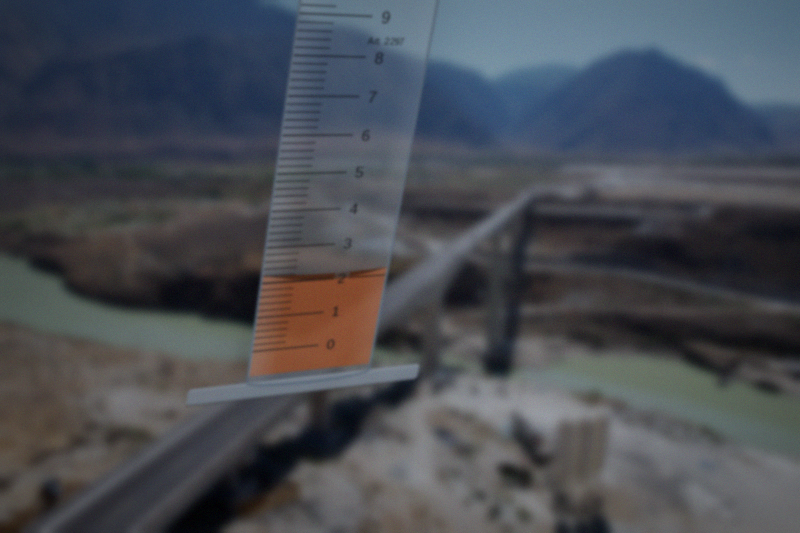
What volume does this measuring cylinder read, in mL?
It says 2 mL
